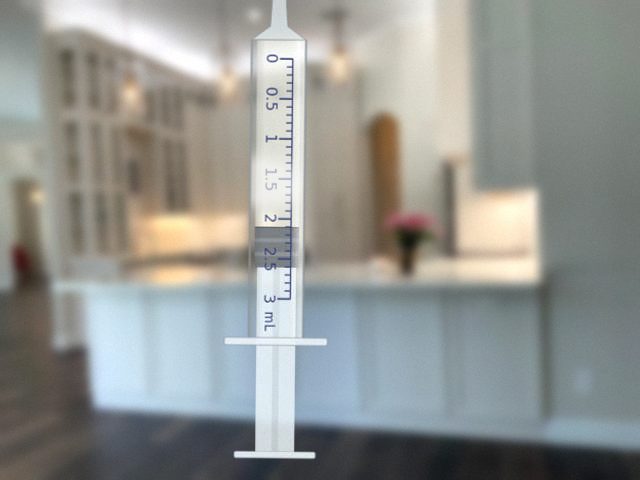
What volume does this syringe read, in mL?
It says 2.1 mL
